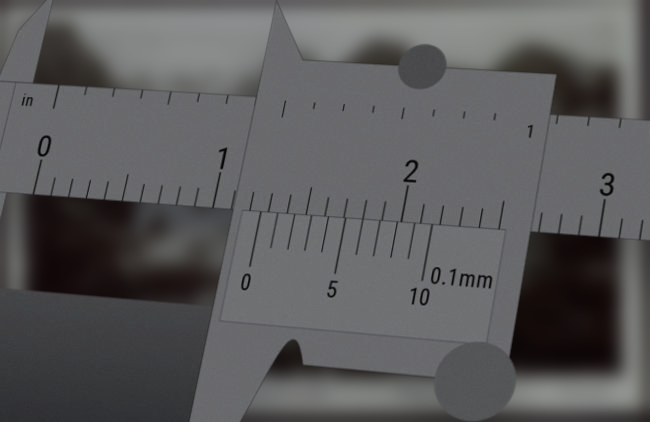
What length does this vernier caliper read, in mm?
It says 12.6 mm
